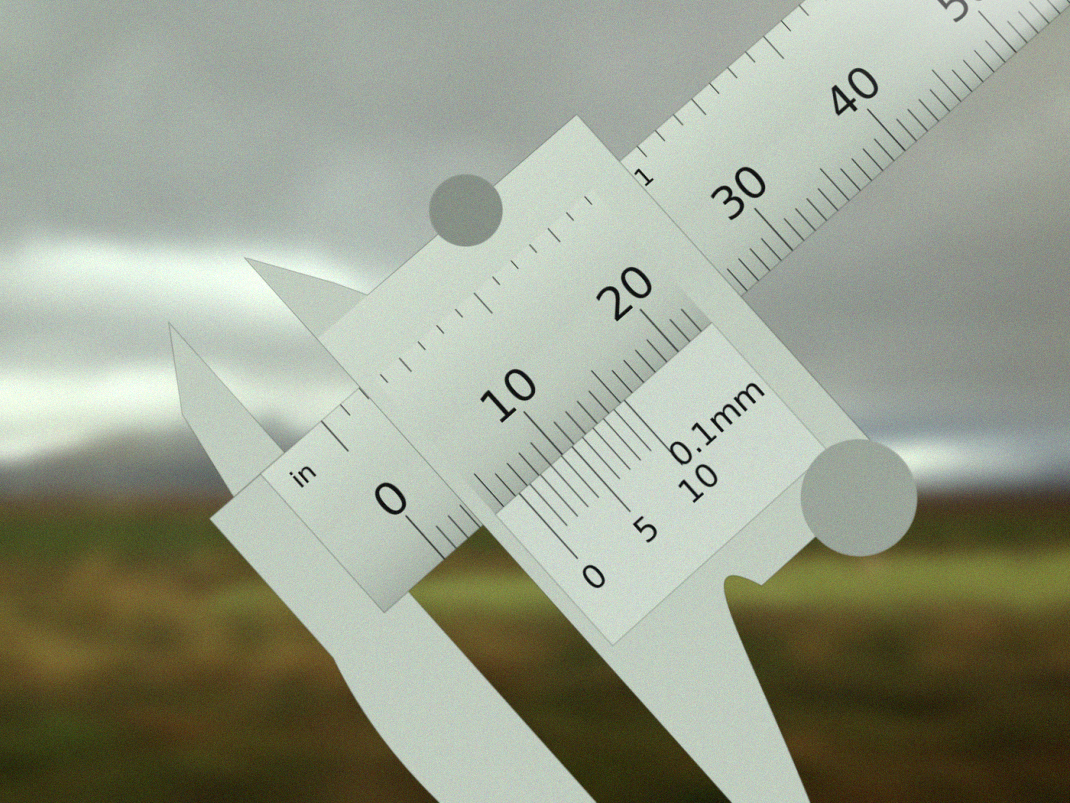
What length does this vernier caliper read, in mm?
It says 6.3 mm
